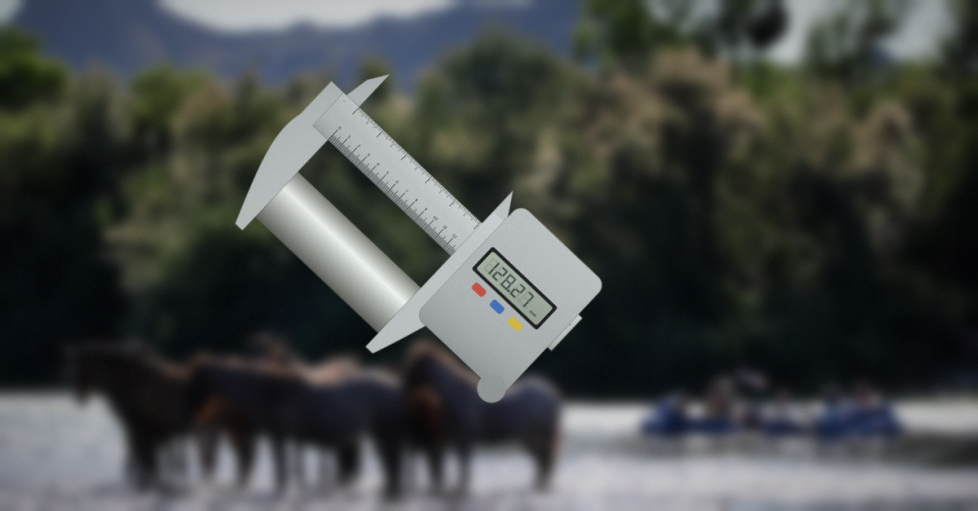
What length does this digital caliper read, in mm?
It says 128.27 mm
